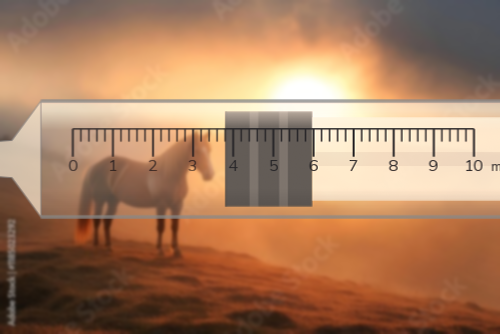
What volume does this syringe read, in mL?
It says 3.8 mL
